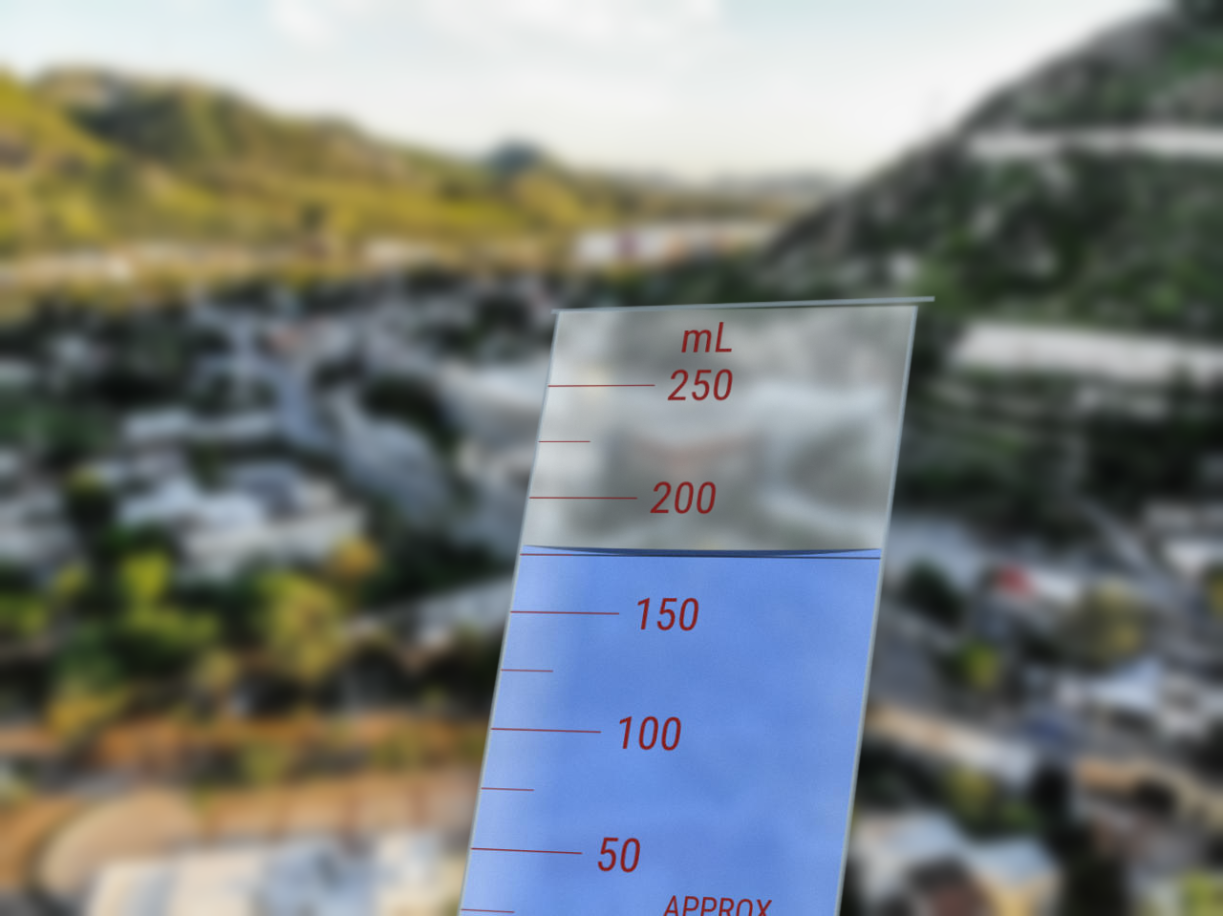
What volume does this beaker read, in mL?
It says 175 mL
